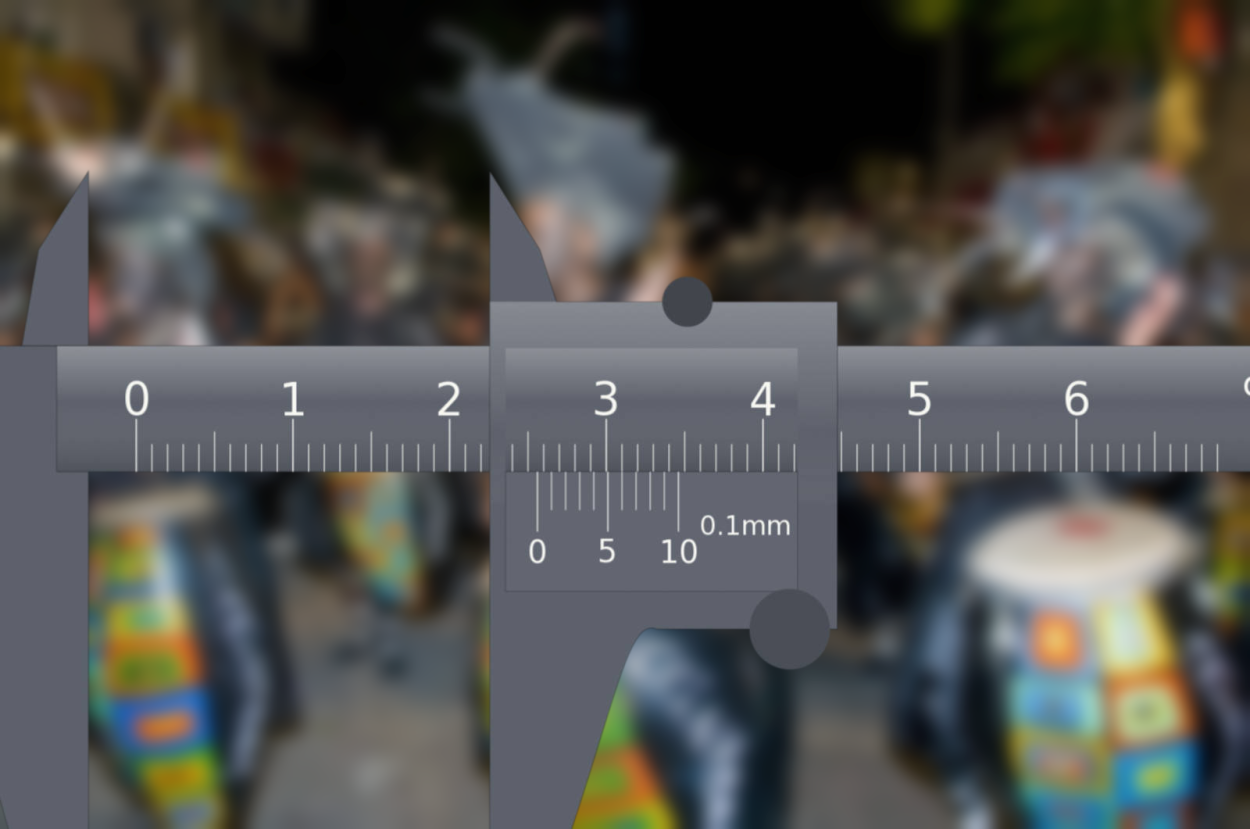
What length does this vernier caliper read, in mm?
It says 25.6 mm
